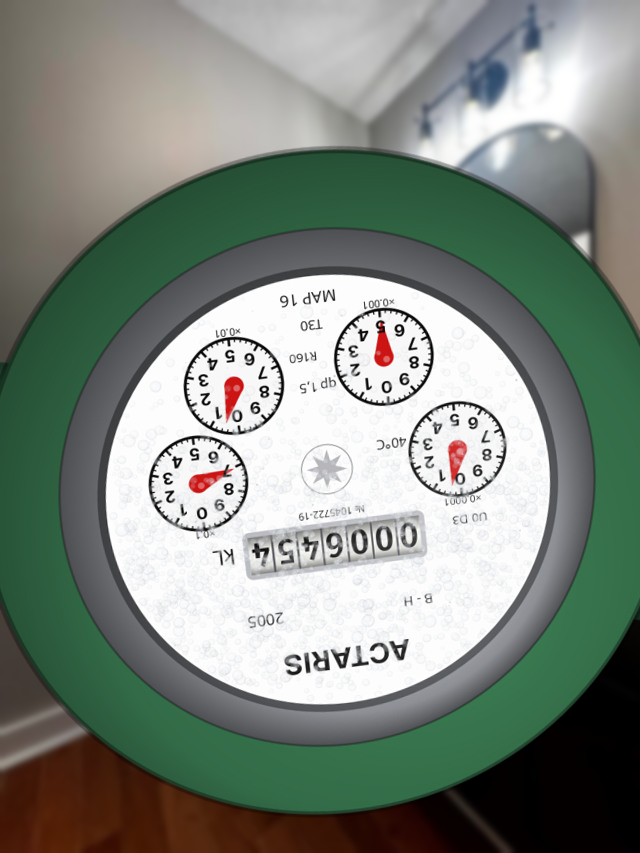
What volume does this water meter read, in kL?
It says 6454.7050 kL
